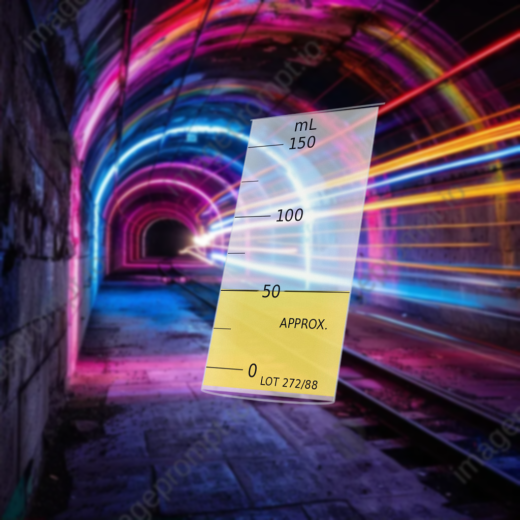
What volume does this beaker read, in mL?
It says 50 mL
